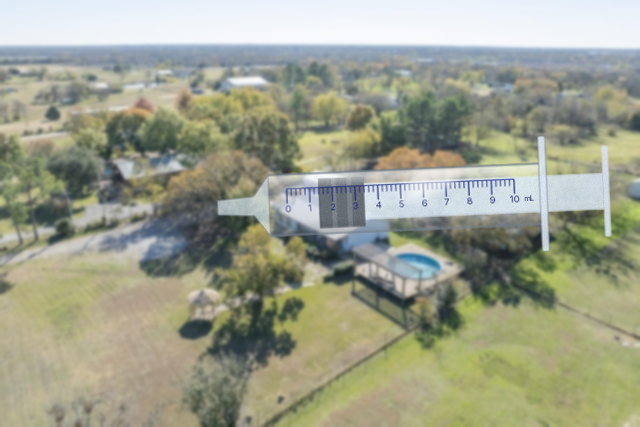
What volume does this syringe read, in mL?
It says 1.4 mL
